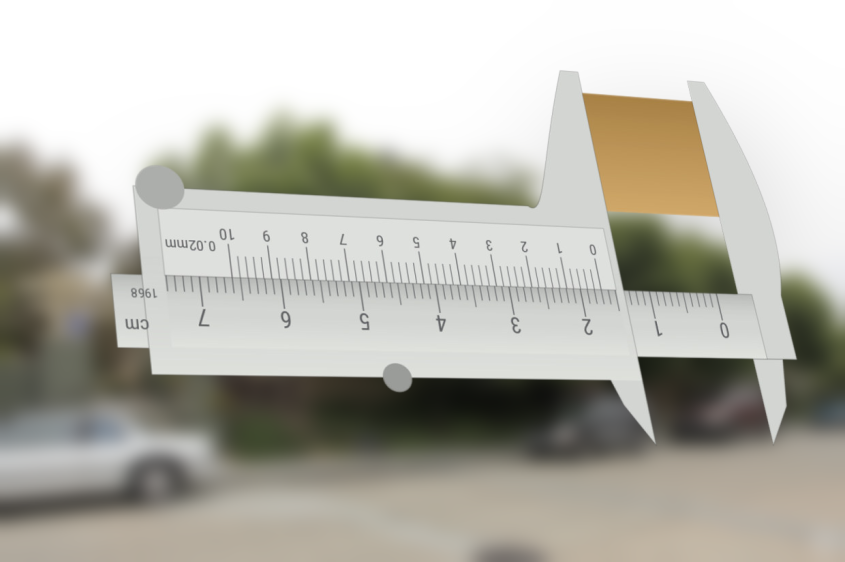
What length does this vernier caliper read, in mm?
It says 17.0 mm
